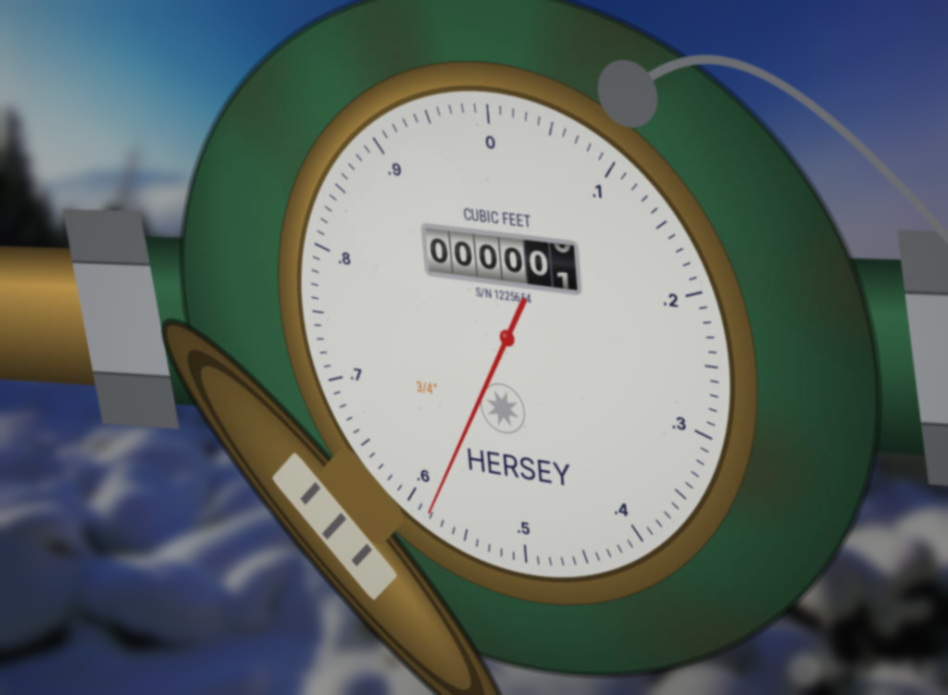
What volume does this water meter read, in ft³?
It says 0.58 ft³
